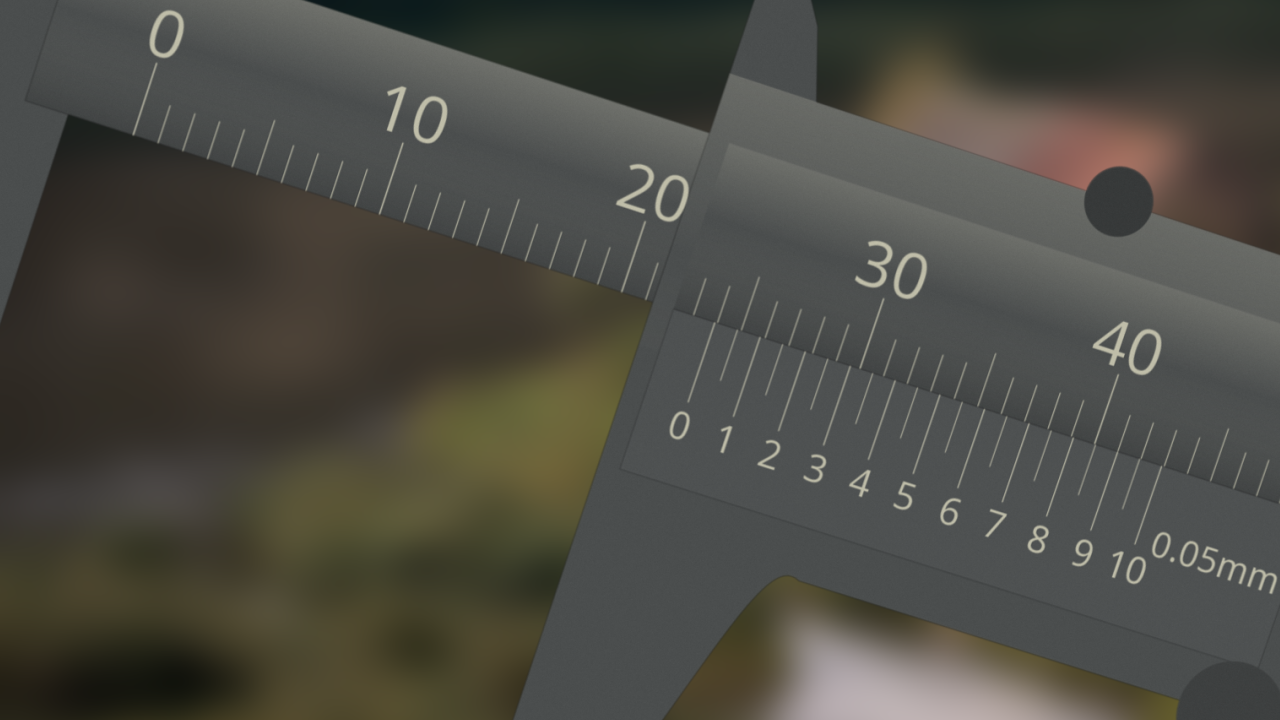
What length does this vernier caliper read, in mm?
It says 23.90 mm
